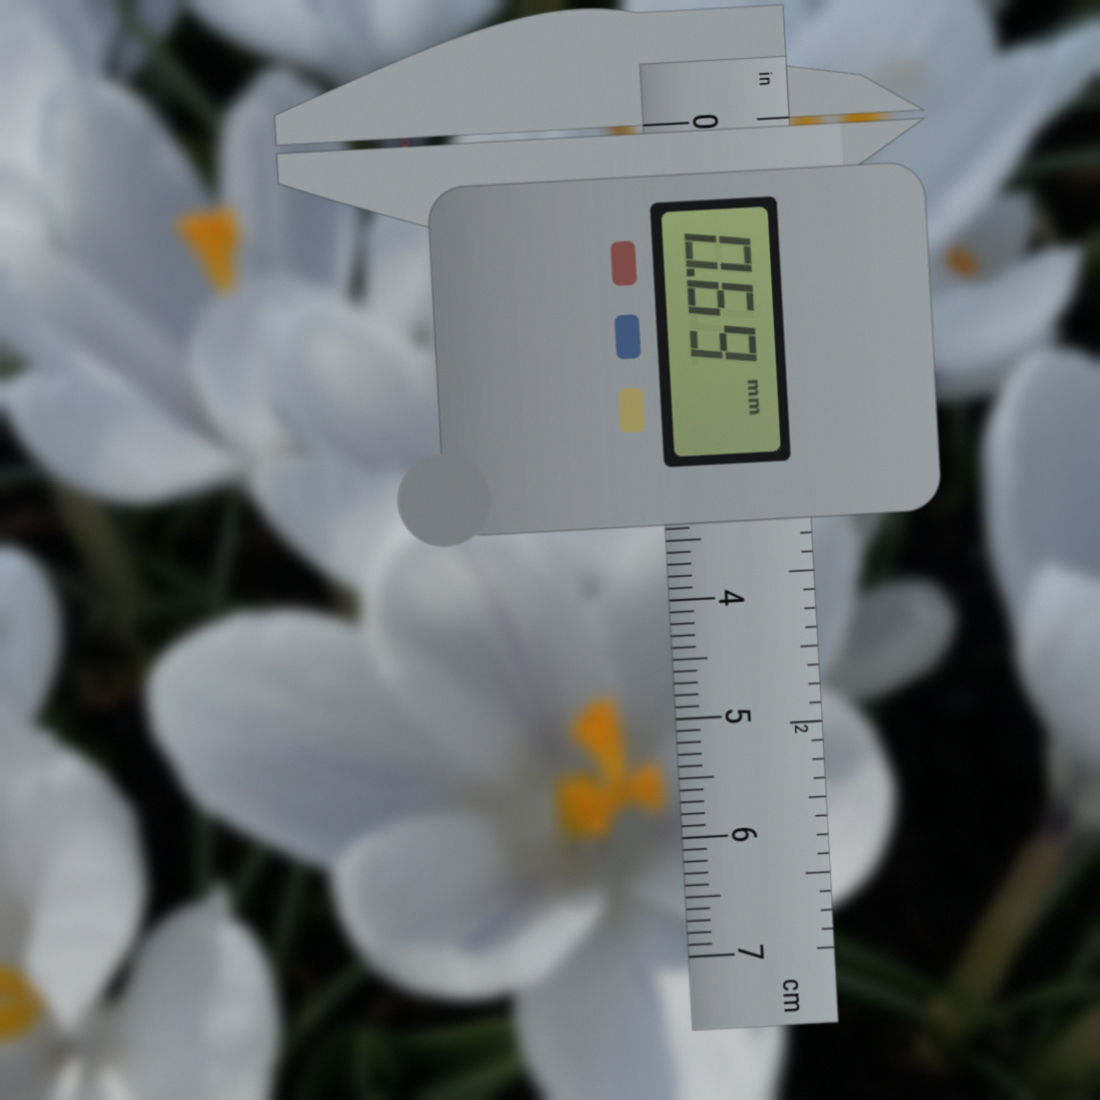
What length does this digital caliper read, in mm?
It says 0.69 mm
